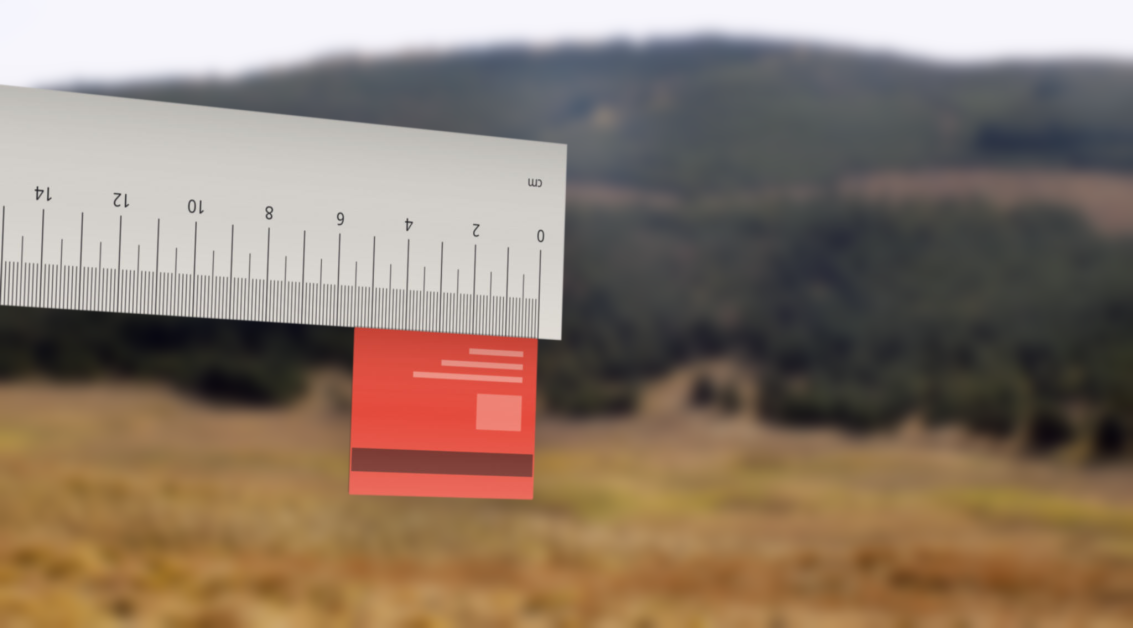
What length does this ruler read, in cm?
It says 5.5 cm
